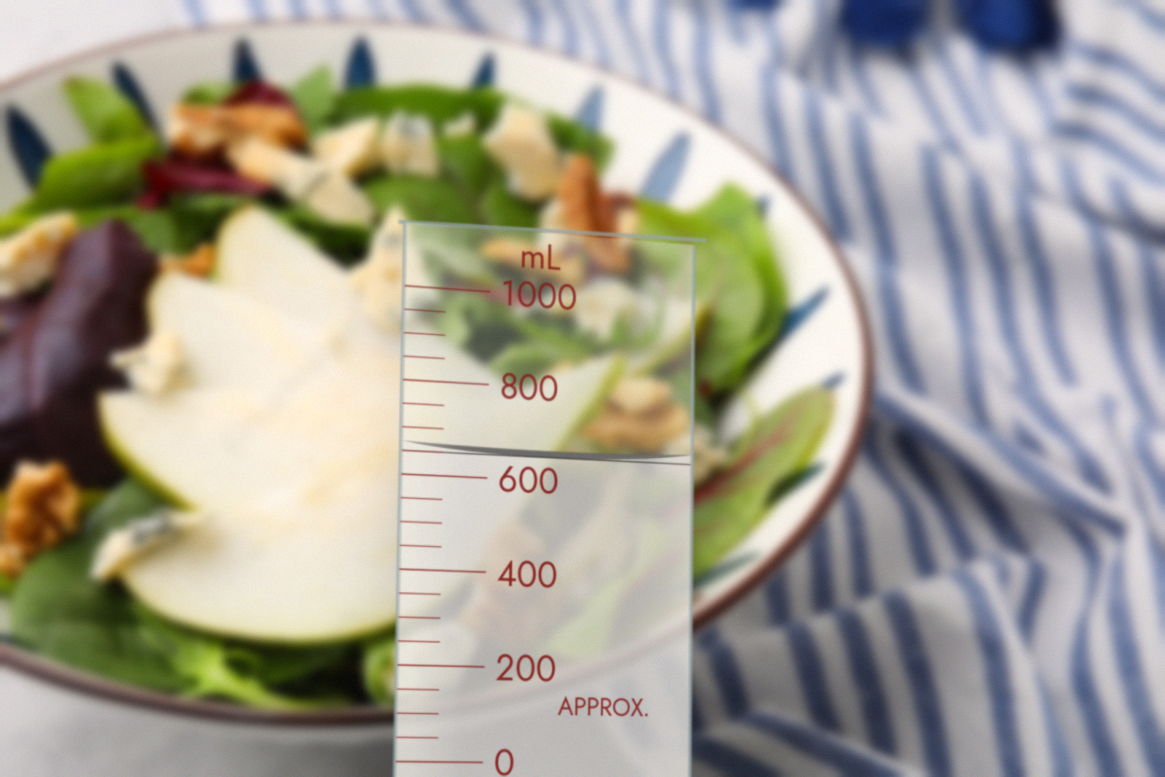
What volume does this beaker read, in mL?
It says 650 mL
